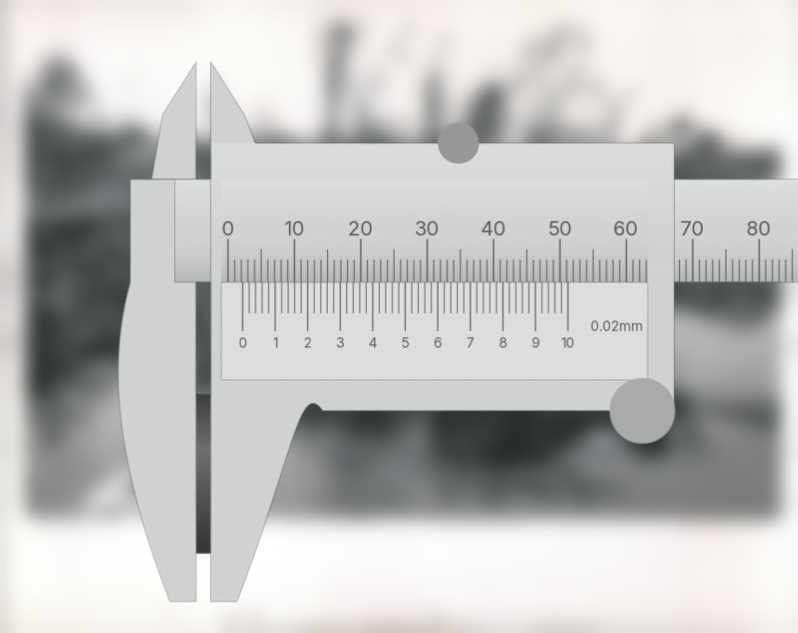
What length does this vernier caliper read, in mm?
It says 2.2 mm
